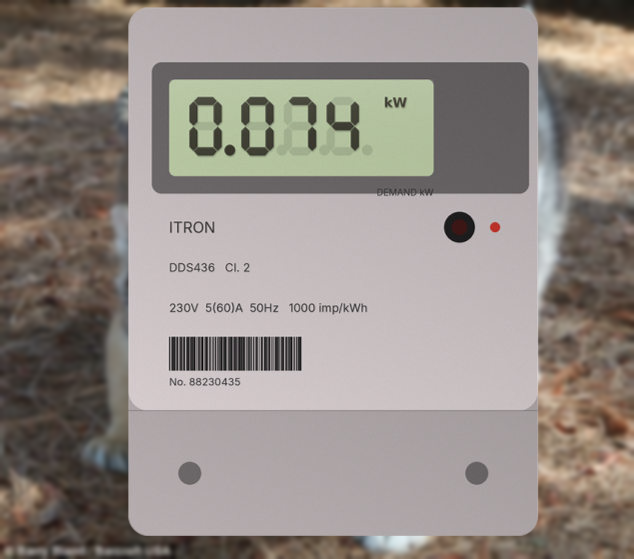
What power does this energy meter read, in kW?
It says 0.074 kW
